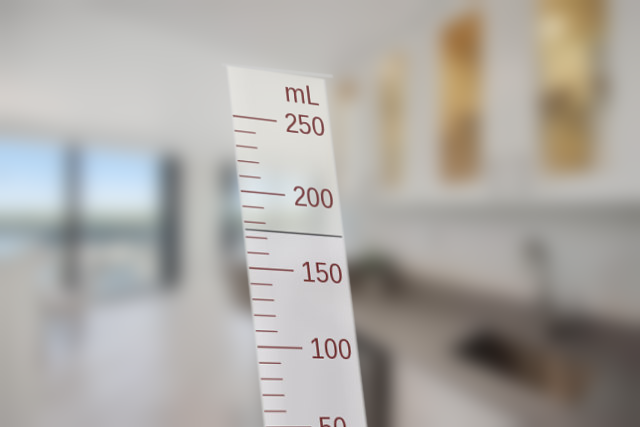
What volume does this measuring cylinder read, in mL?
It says 175 mL
